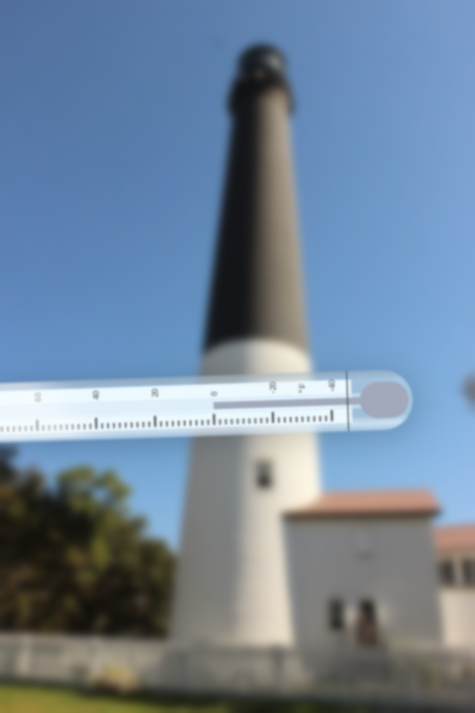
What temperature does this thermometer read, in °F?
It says 0 °F
